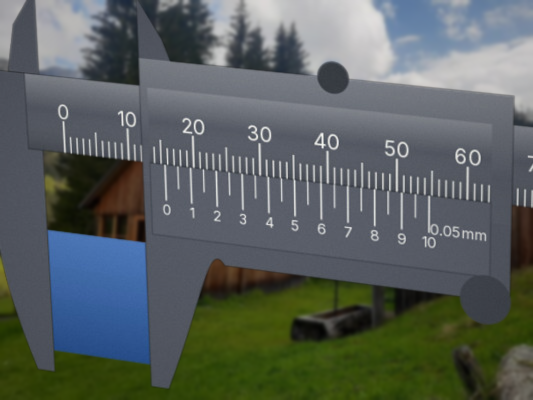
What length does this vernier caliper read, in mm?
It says 15.6 mm
